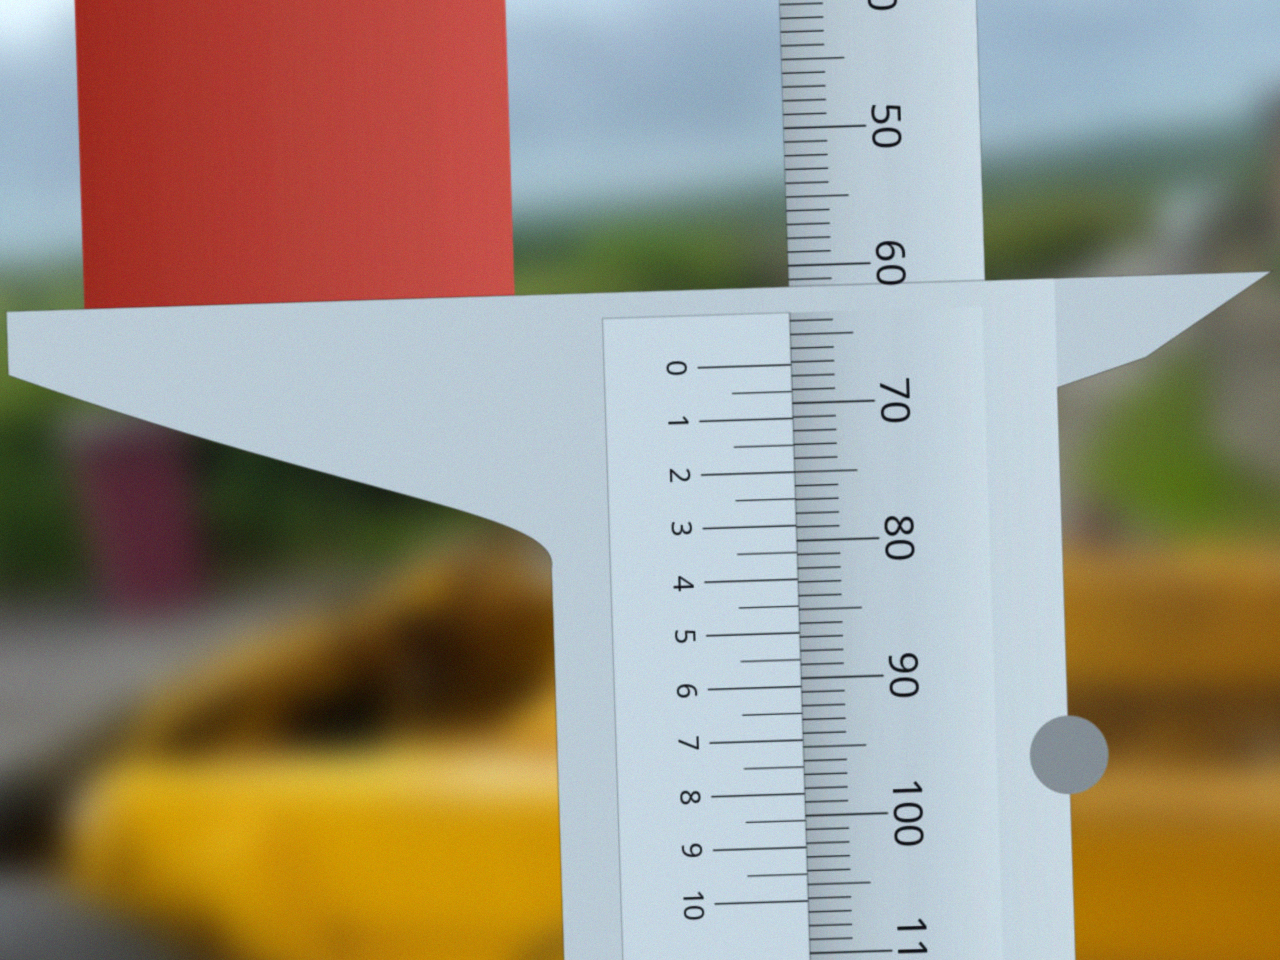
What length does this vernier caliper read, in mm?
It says 67.2 mm
